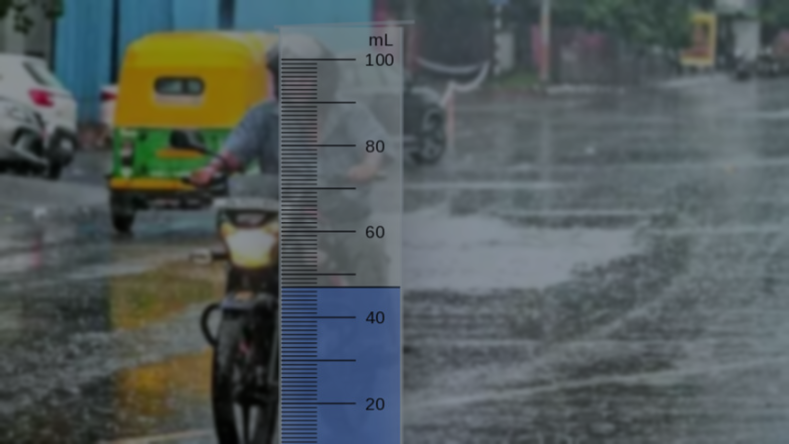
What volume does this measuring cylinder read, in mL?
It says 47 mL
